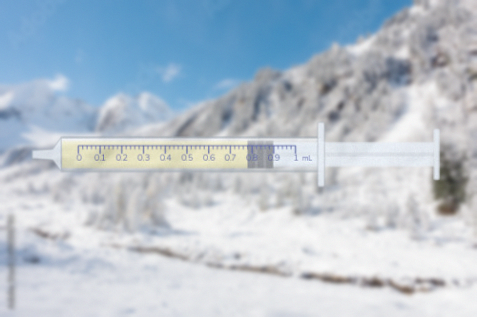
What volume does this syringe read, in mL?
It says 0.78 mL
